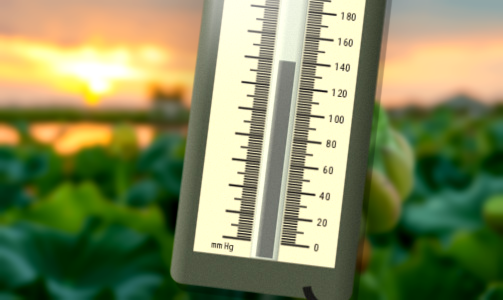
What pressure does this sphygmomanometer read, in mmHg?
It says 140 mmHg
